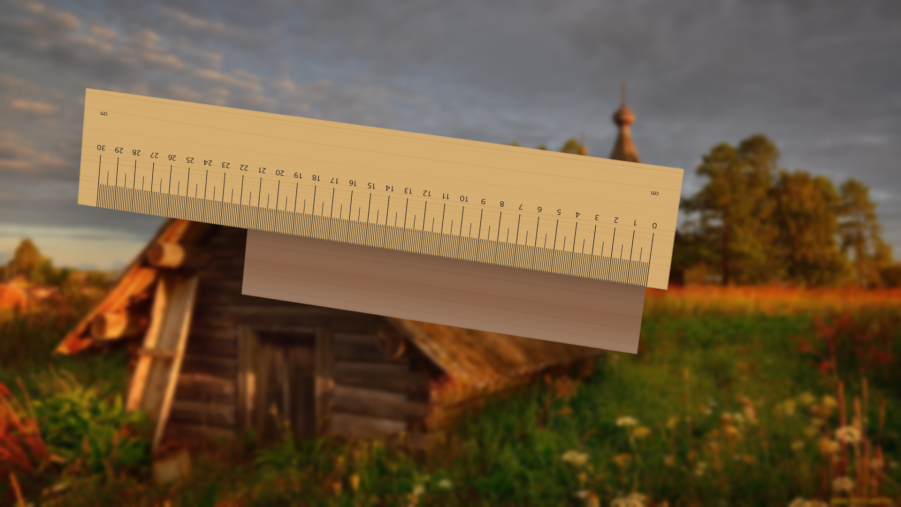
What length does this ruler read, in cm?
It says 21.5 cm
